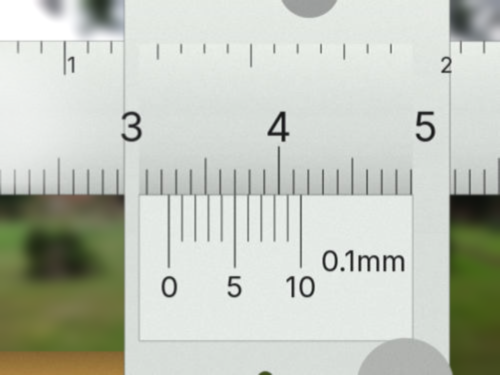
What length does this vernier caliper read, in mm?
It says 32.5 mm
